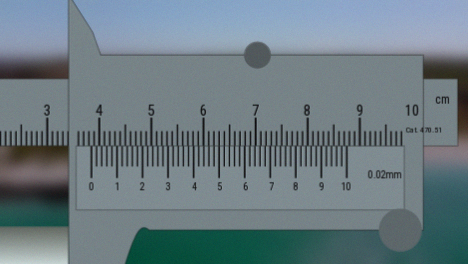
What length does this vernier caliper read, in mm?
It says 38.5 mm
